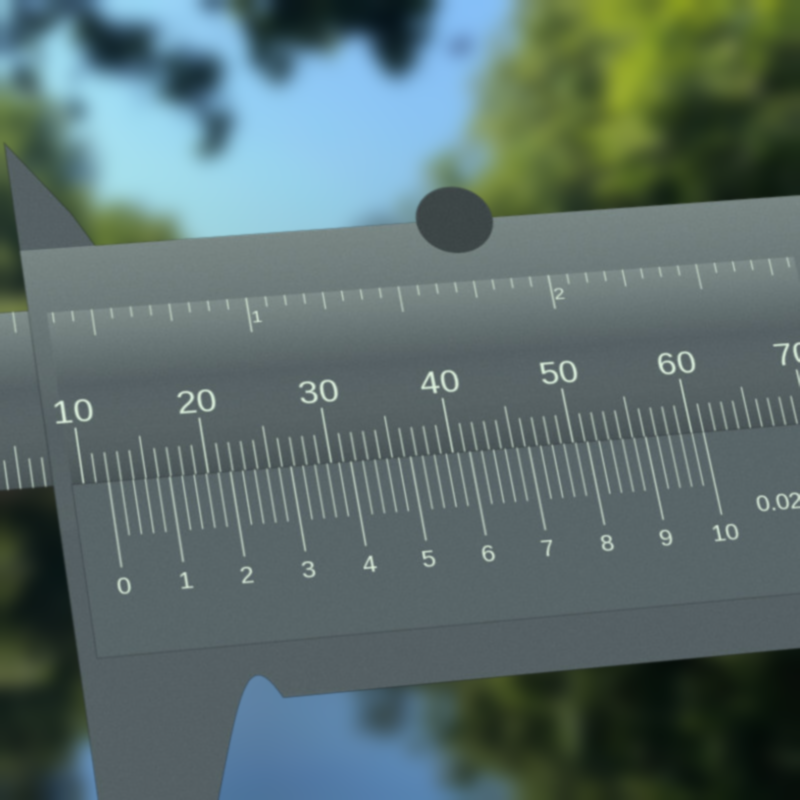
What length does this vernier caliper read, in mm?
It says 12.0 mm
